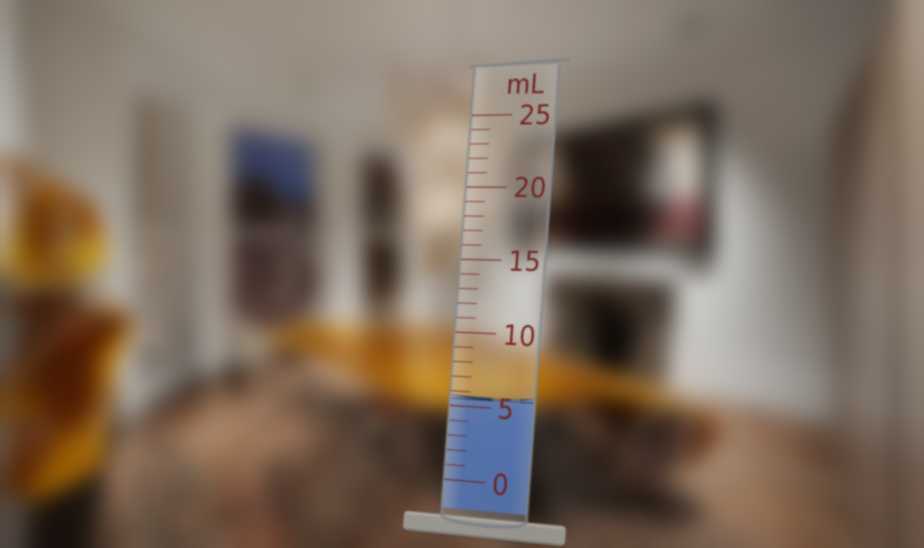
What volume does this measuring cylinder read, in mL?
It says 5.5 mL
